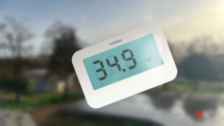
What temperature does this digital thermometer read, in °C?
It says 34.9 °C
